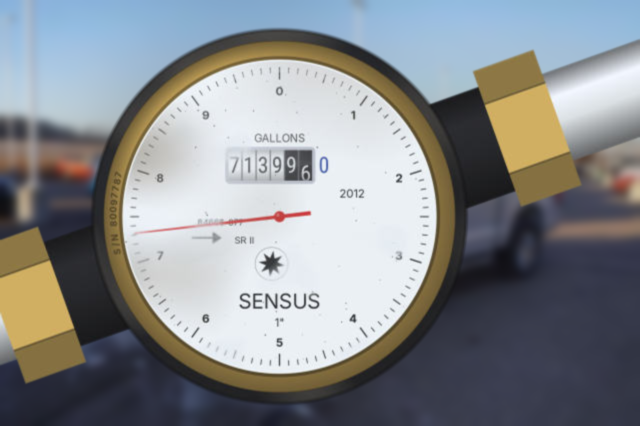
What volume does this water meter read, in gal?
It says 7139957.3 gal
